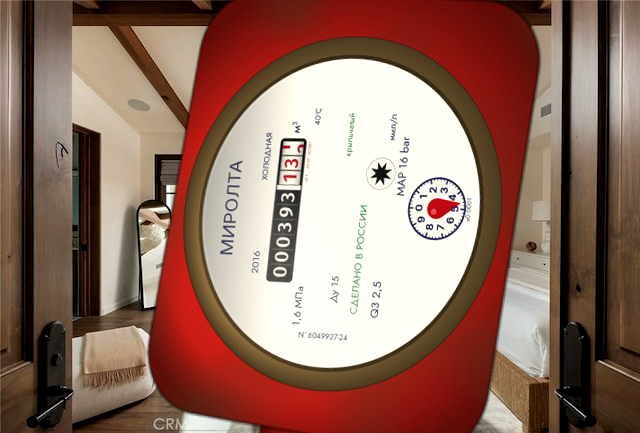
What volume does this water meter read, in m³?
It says 393.1314 m³
